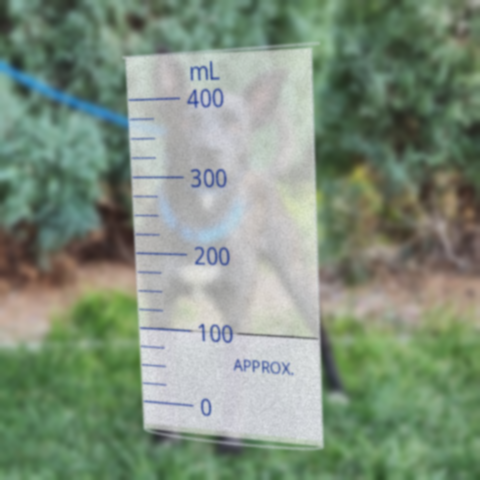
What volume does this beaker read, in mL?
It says 100 mL
